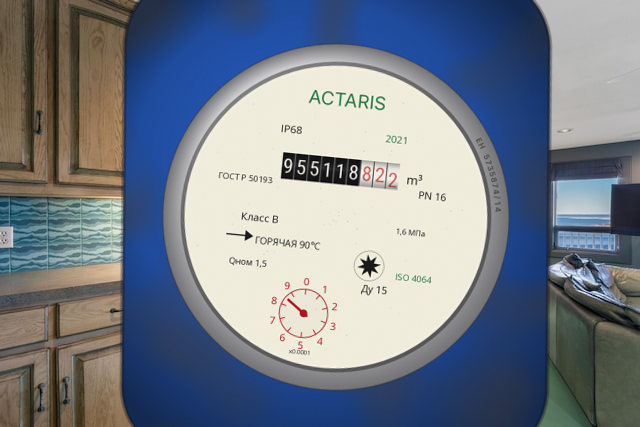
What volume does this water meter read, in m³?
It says 955118.8218 m³
